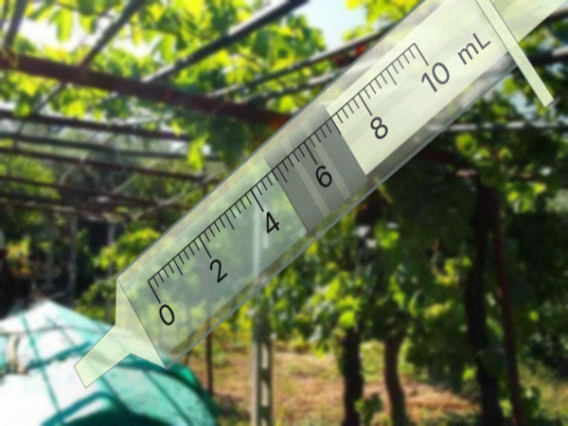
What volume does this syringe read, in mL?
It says 4.8 mL
